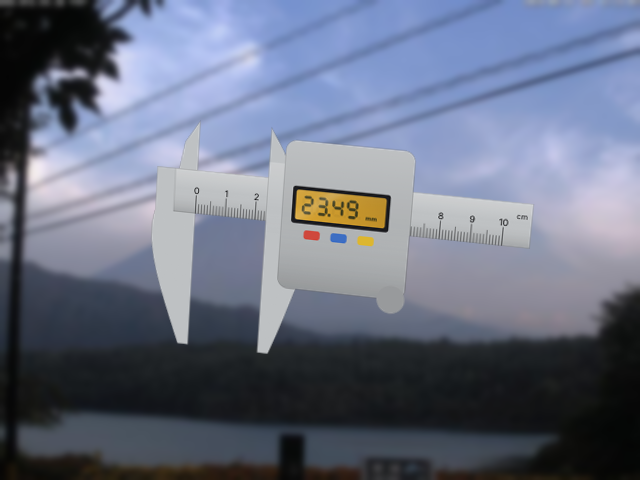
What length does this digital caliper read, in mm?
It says 23.49 mm
